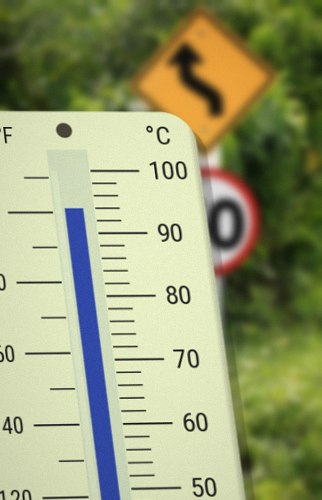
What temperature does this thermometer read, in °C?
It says 94 °C
